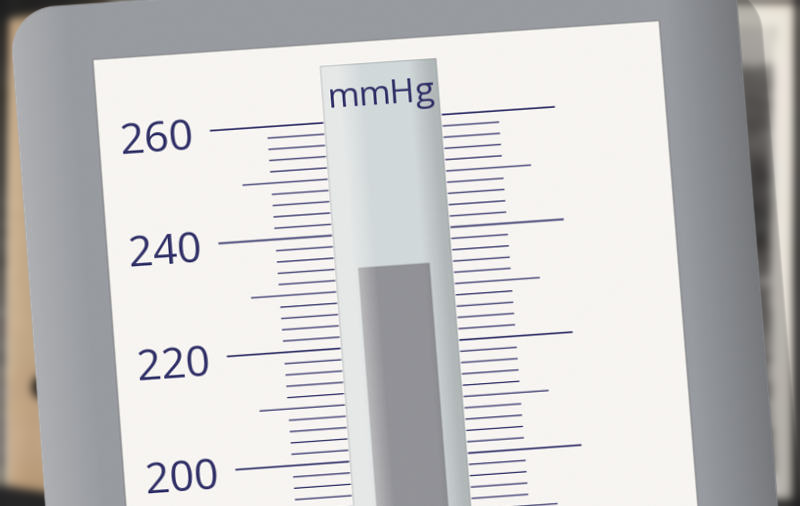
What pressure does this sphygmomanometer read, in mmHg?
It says 234 mmHg
